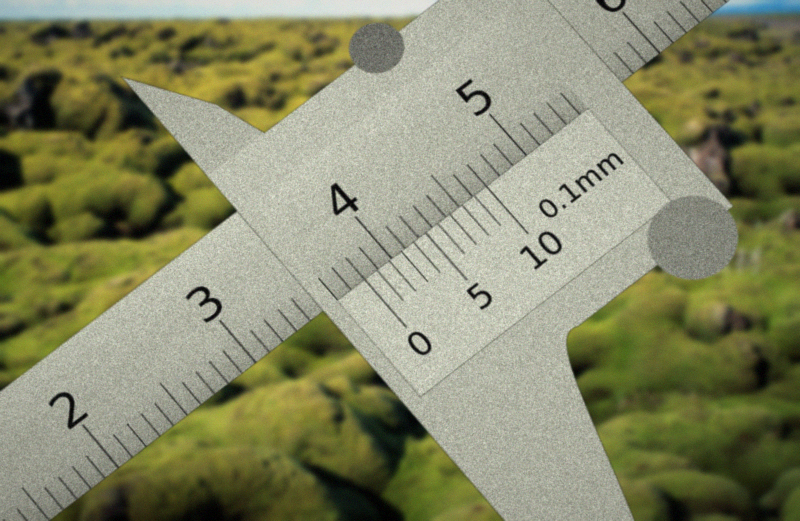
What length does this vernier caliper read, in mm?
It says 38.0 mm
